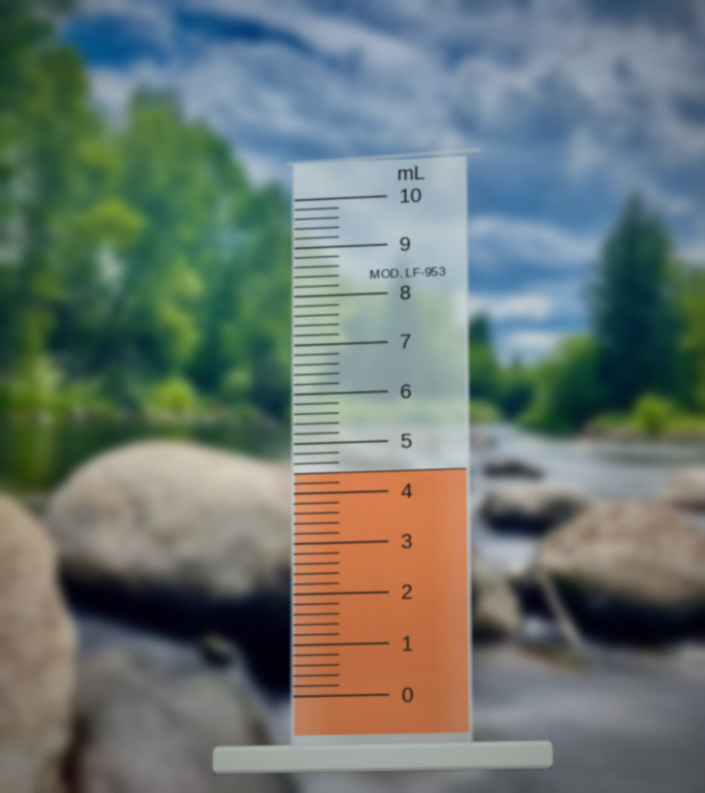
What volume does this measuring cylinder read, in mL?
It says 4.4 mL
